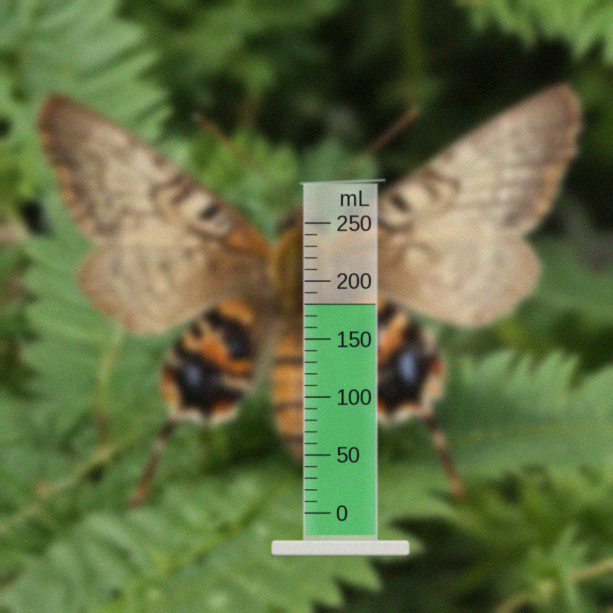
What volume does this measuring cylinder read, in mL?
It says 180 mL
